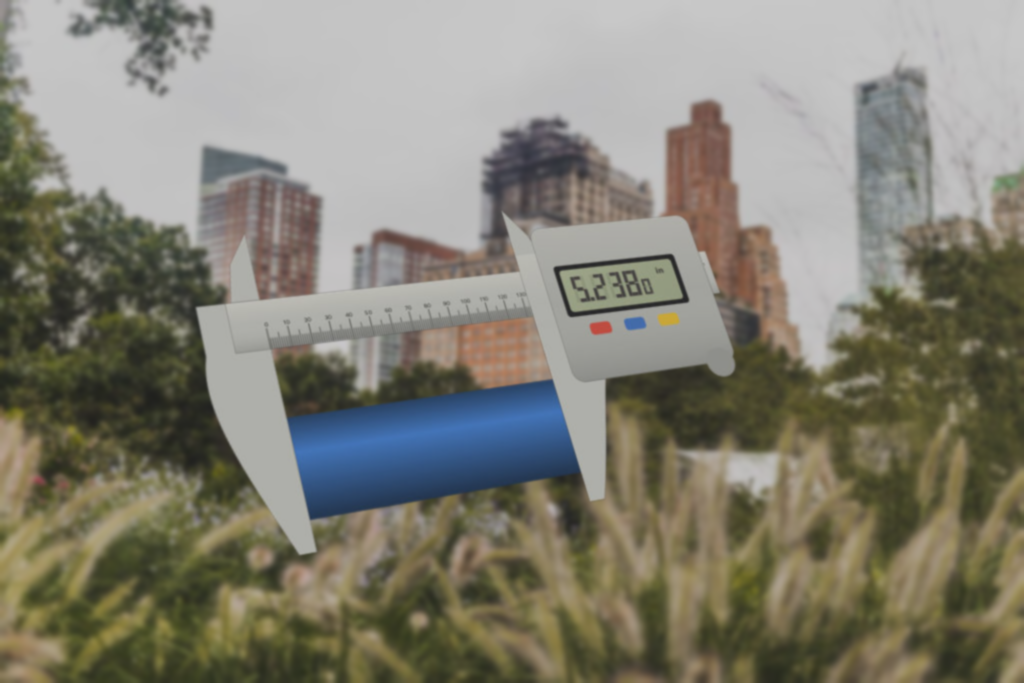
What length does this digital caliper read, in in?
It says 5.2380 in
